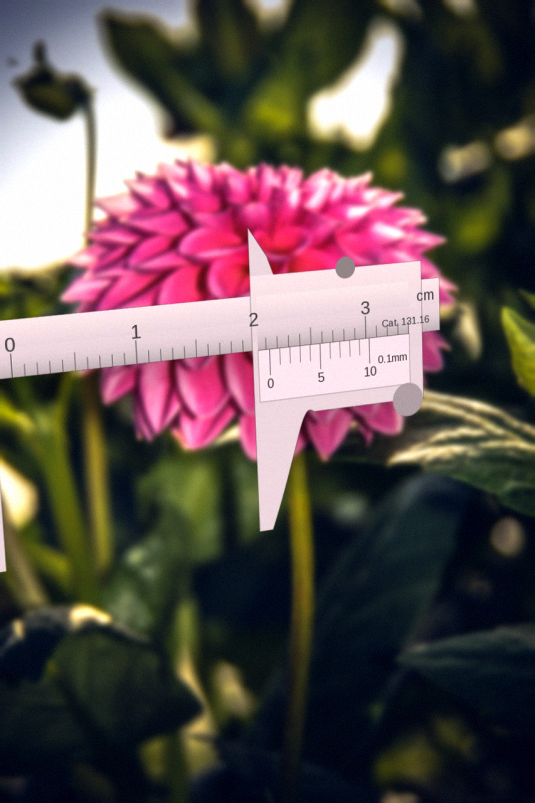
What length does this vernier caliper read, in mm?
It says 21.3 mm
